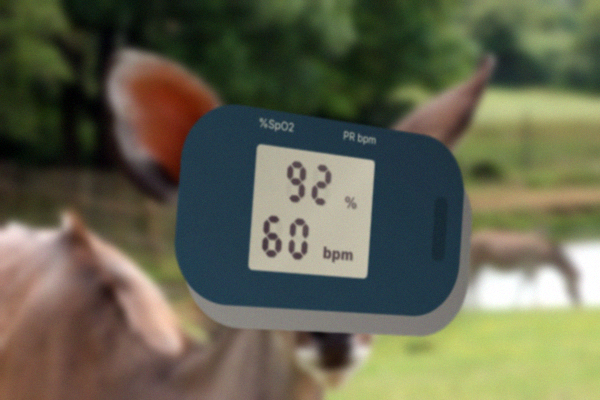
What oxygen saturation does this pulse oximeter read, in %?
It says 92 %
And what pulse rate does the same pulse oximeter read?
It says 60 bpm
